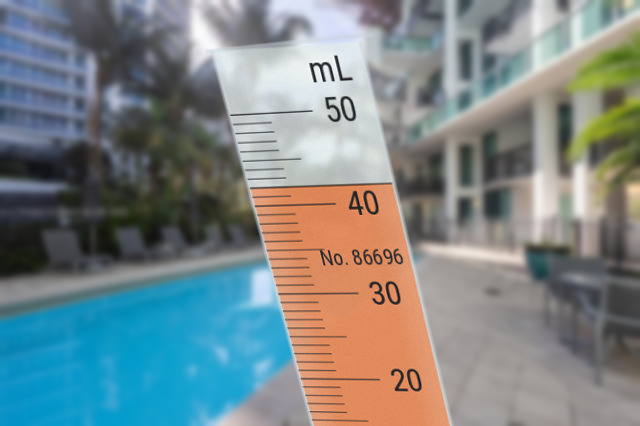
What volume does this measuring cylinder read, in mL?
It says 42 mL
